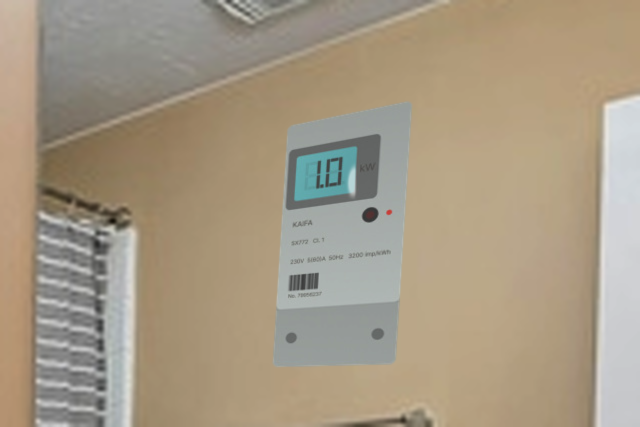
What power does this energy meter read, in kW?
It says 1.0 kW
